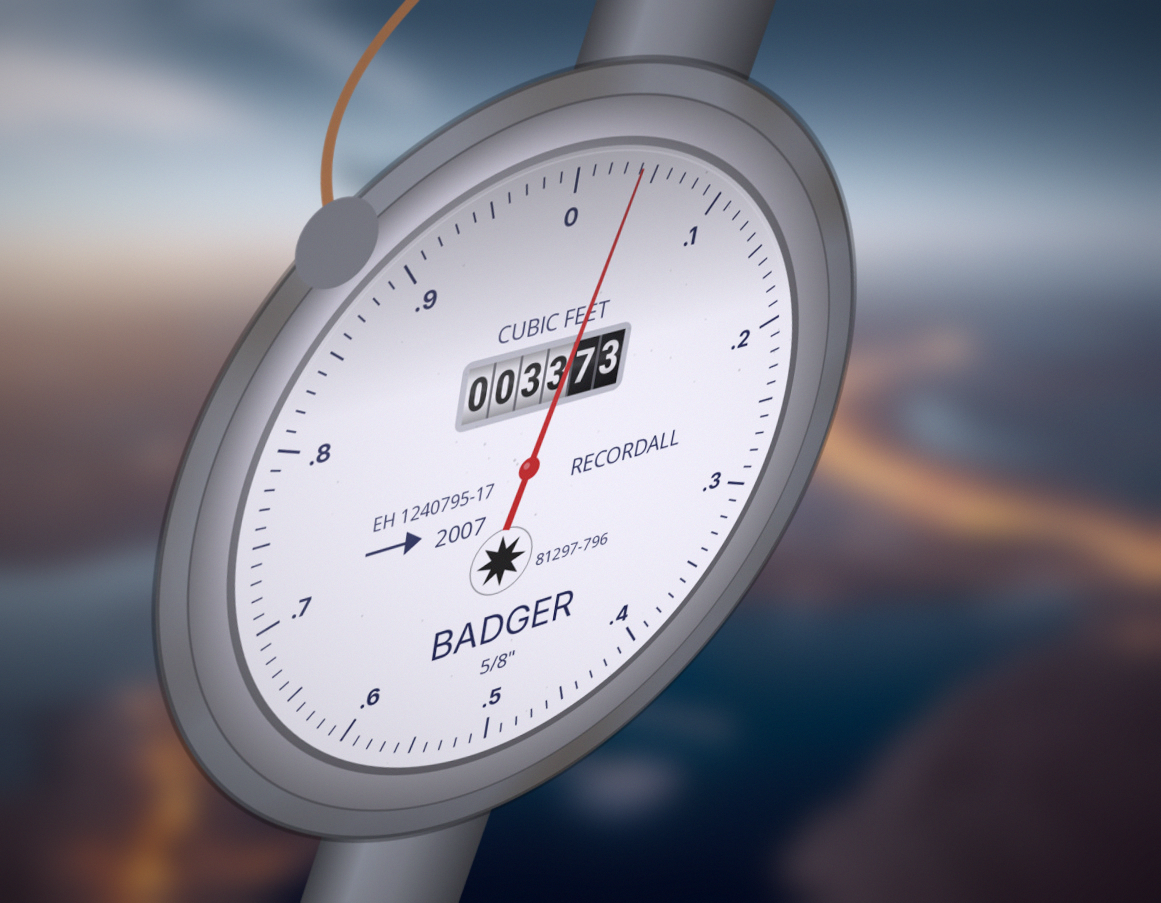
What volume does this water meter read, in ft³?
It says 3373.04 ft³
